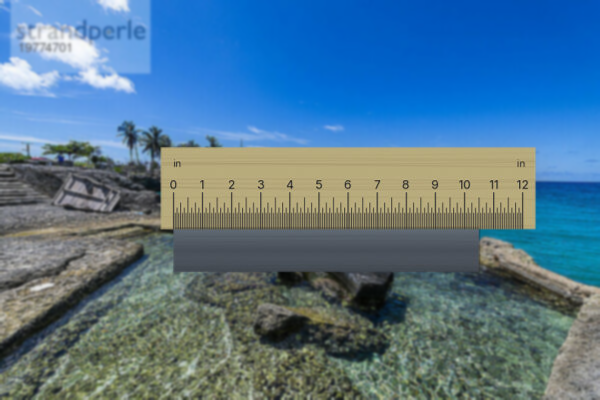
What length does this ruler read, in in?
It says 10.5 in
